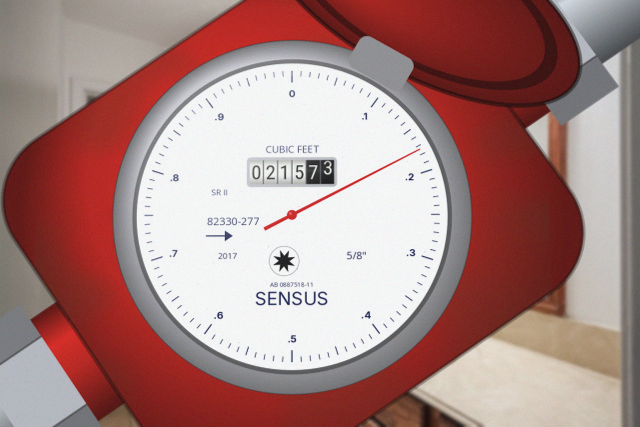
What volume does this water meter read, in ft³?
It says 21573.17 ft³
